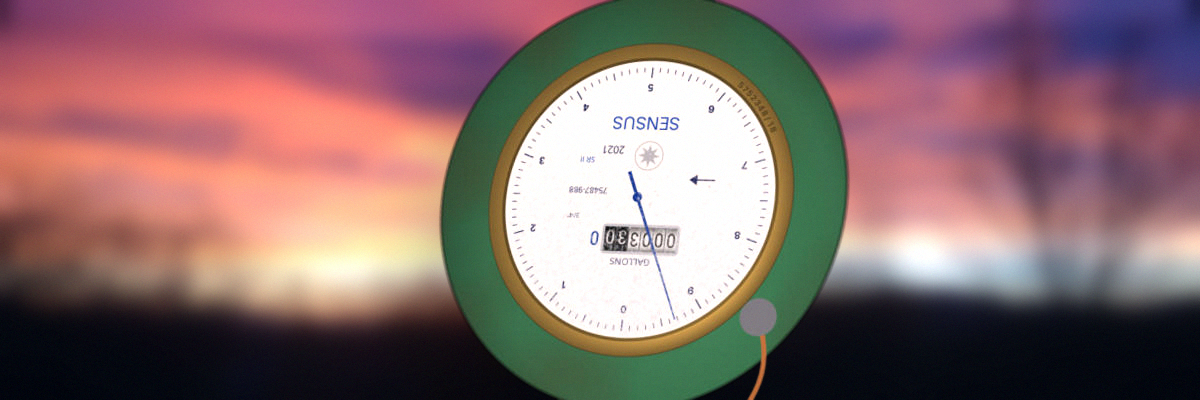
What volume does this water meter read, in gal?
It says 3299.3 gal
